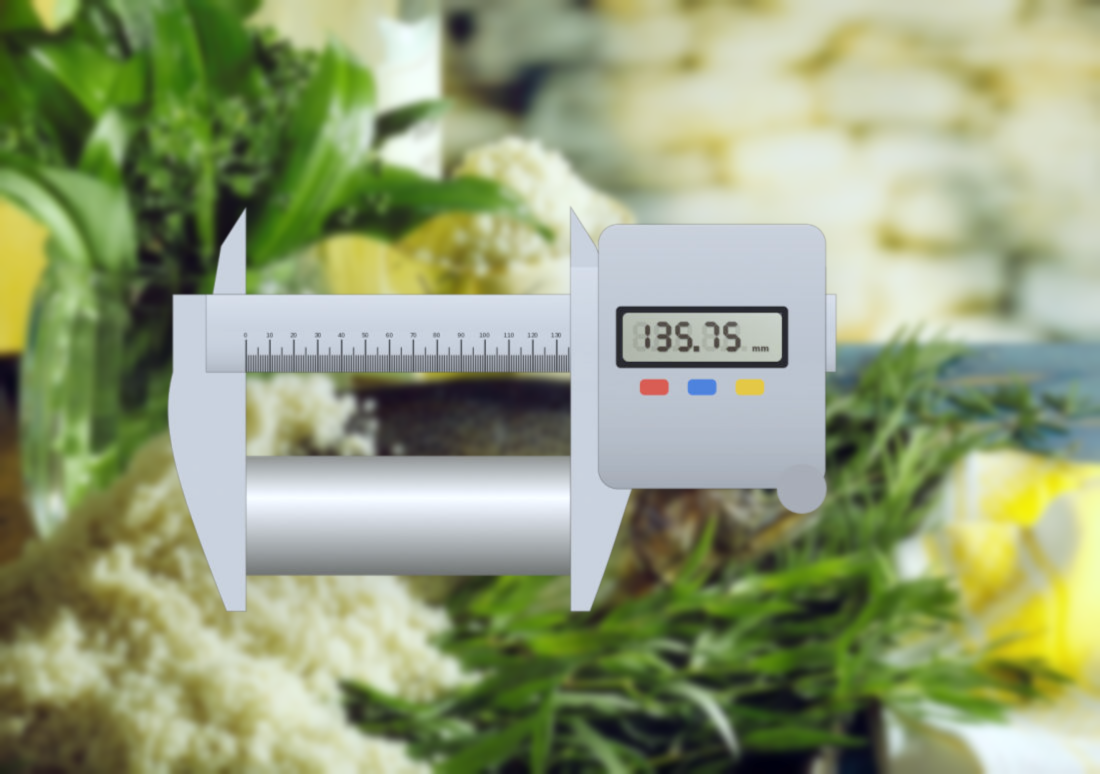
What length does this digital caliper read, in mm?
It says 135.75 mm
